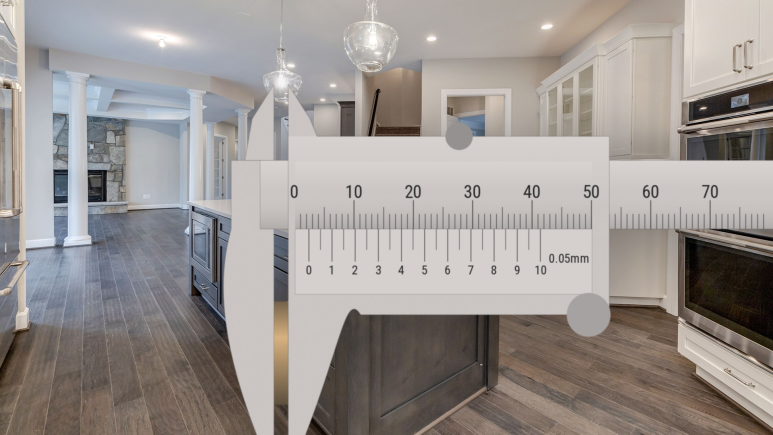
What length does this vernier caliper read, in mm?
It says 2.4 mm
